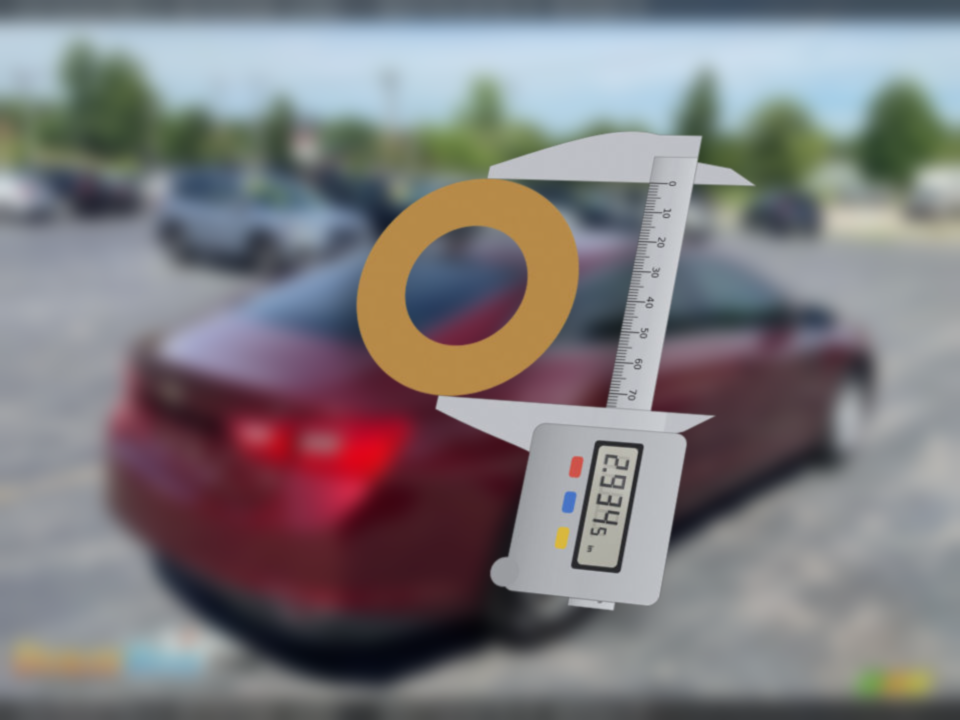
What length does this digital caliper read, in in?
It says 2.9345 in
